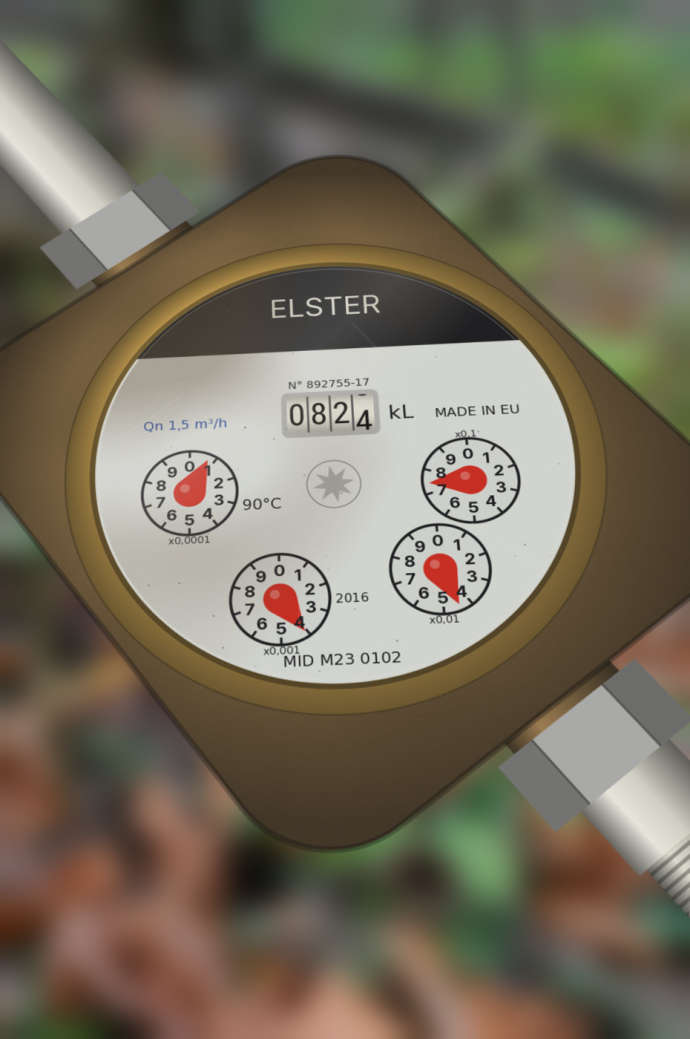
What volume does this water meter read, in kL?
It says 823.7440 kL
